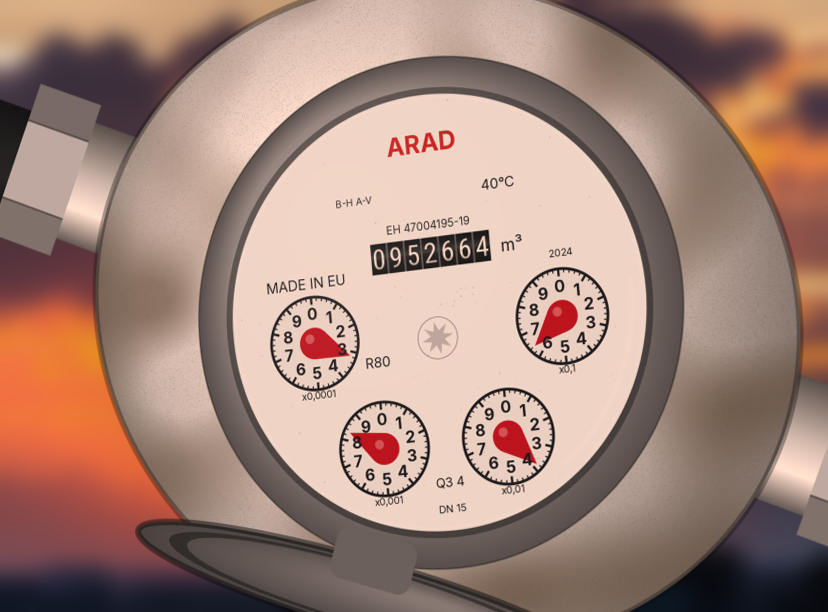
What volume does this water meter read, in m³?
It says 952664.6383 m³
